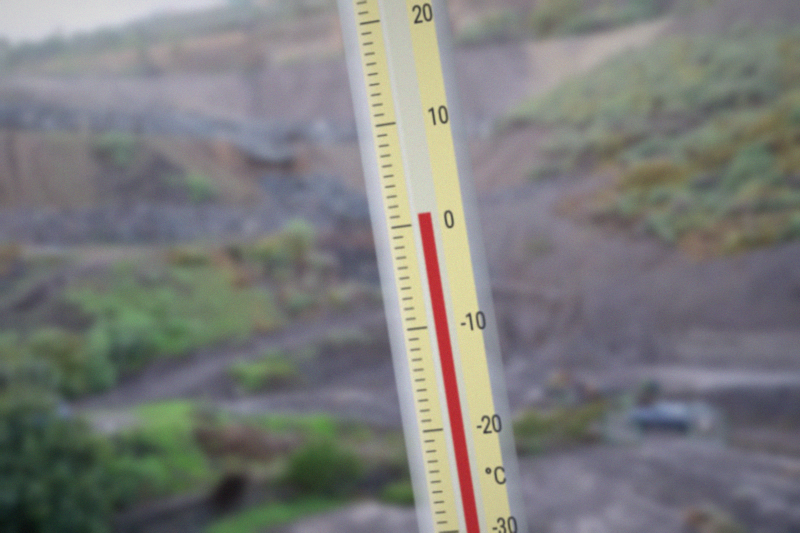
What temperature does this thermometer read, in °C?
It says 1 °C
